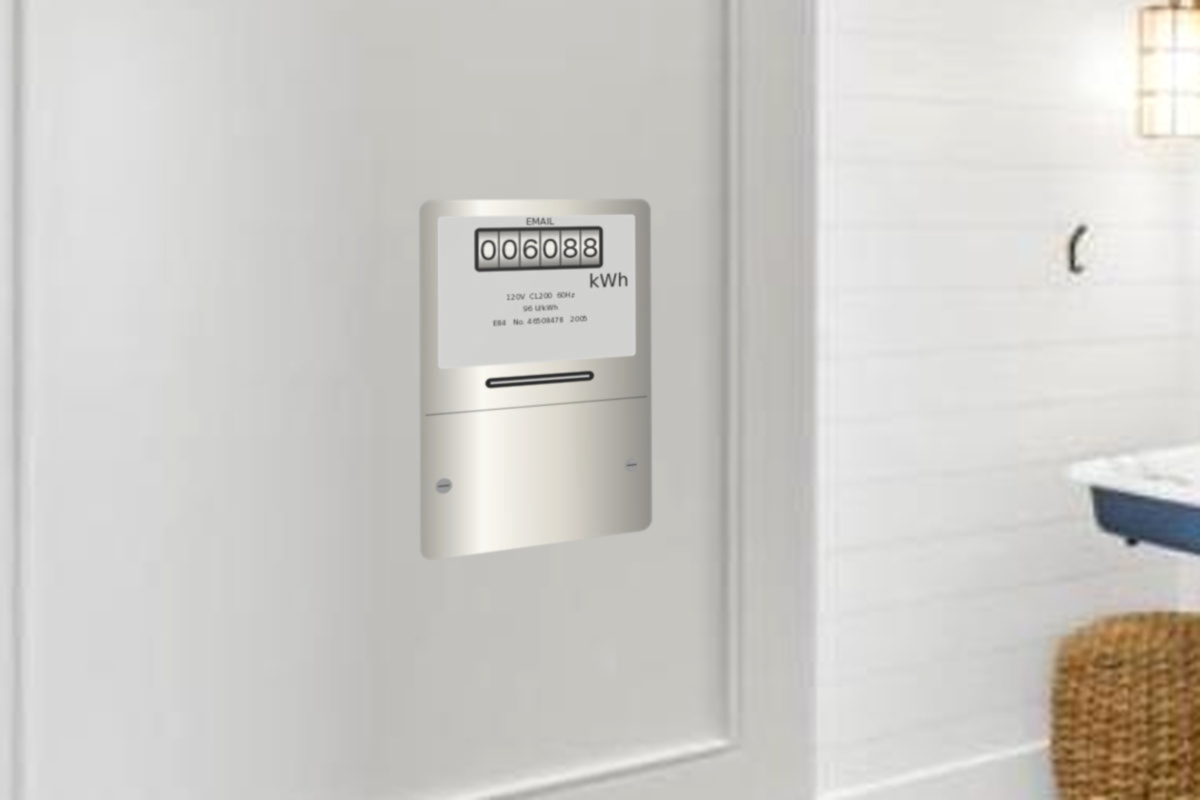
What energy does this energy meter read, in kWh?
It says 6088 kWh
